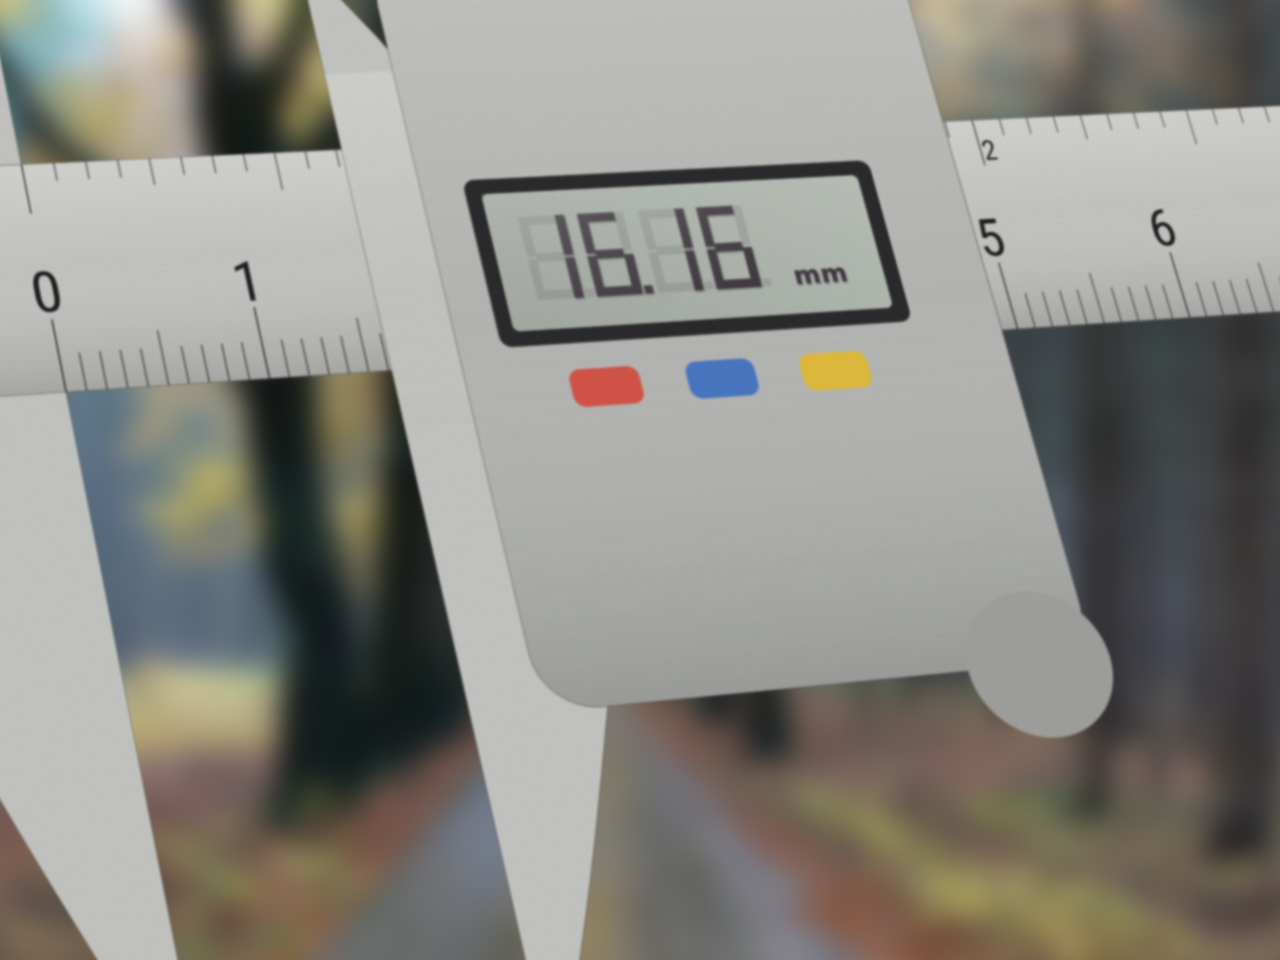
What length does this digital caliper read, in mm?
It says 16.16 mm
